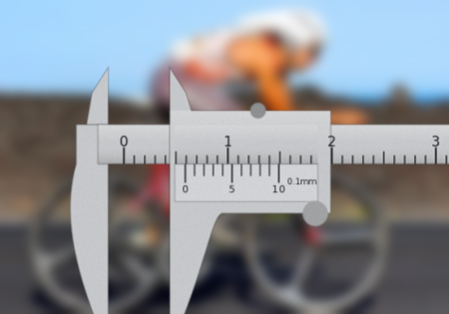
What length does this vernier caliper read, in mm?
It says 5.9 mm
